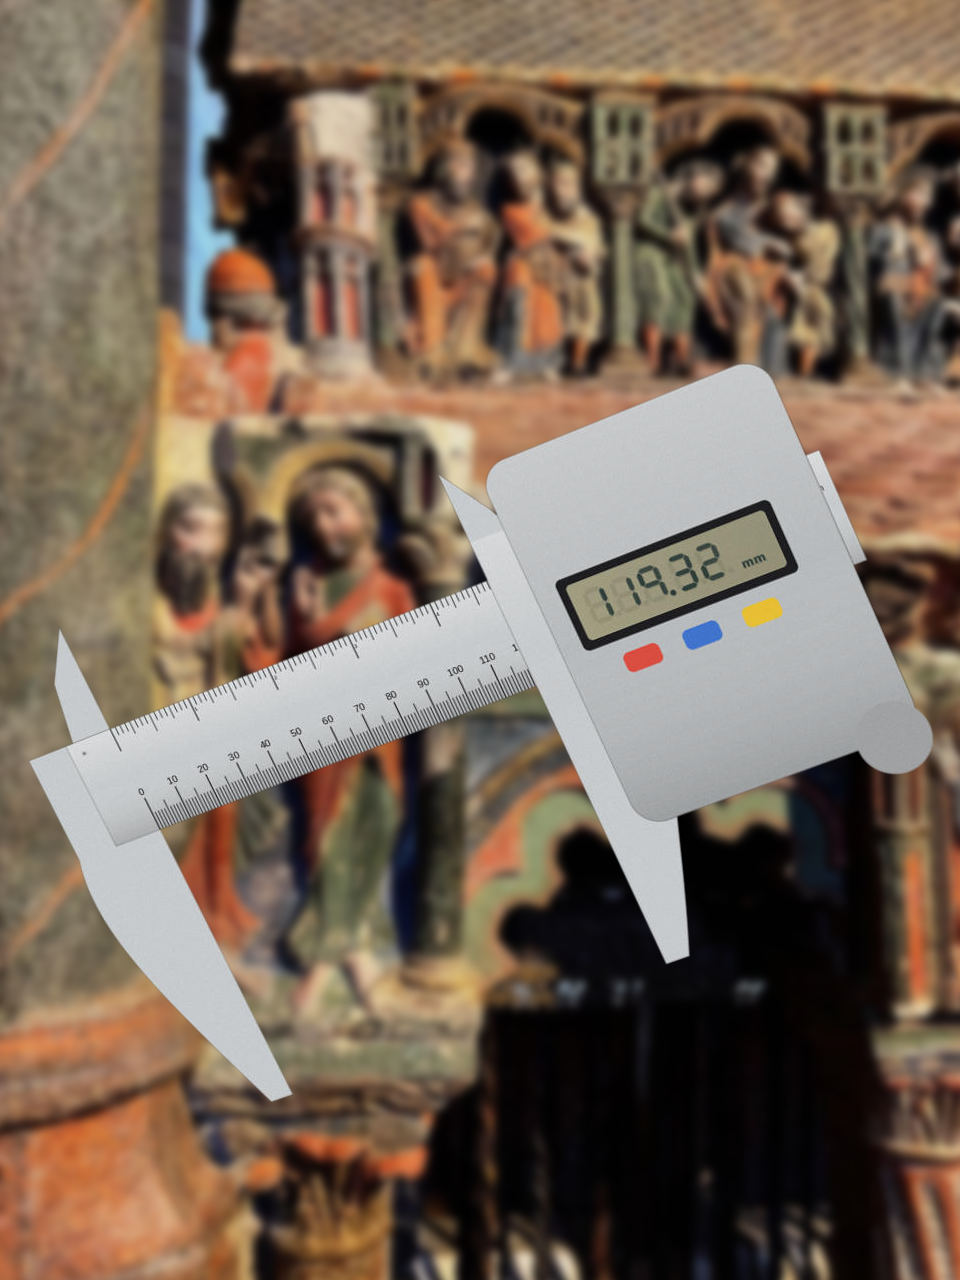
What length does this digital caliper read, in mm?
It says 119.32 mm
